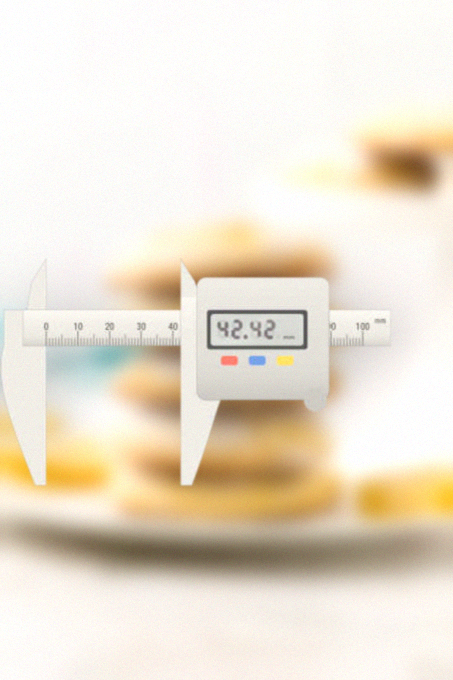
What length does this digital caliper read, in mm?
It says 42.42 mm
